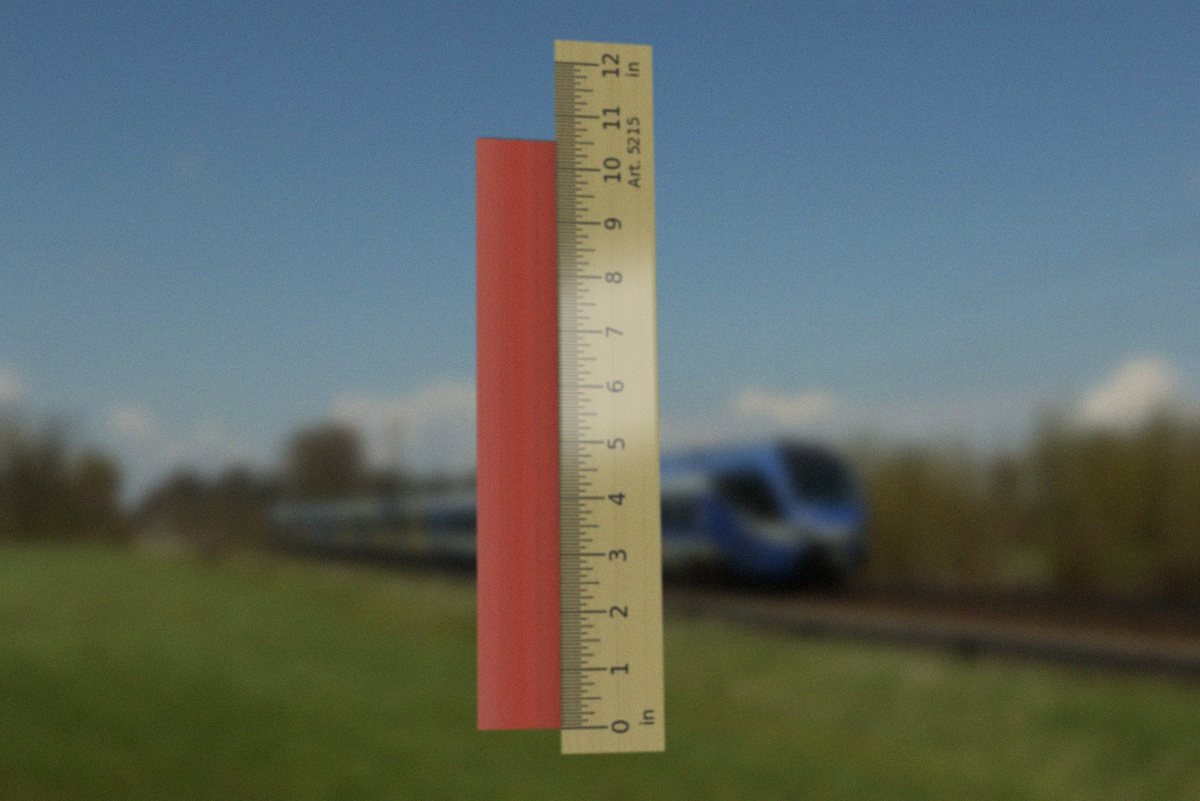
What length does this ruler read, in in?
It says 10.5 in
